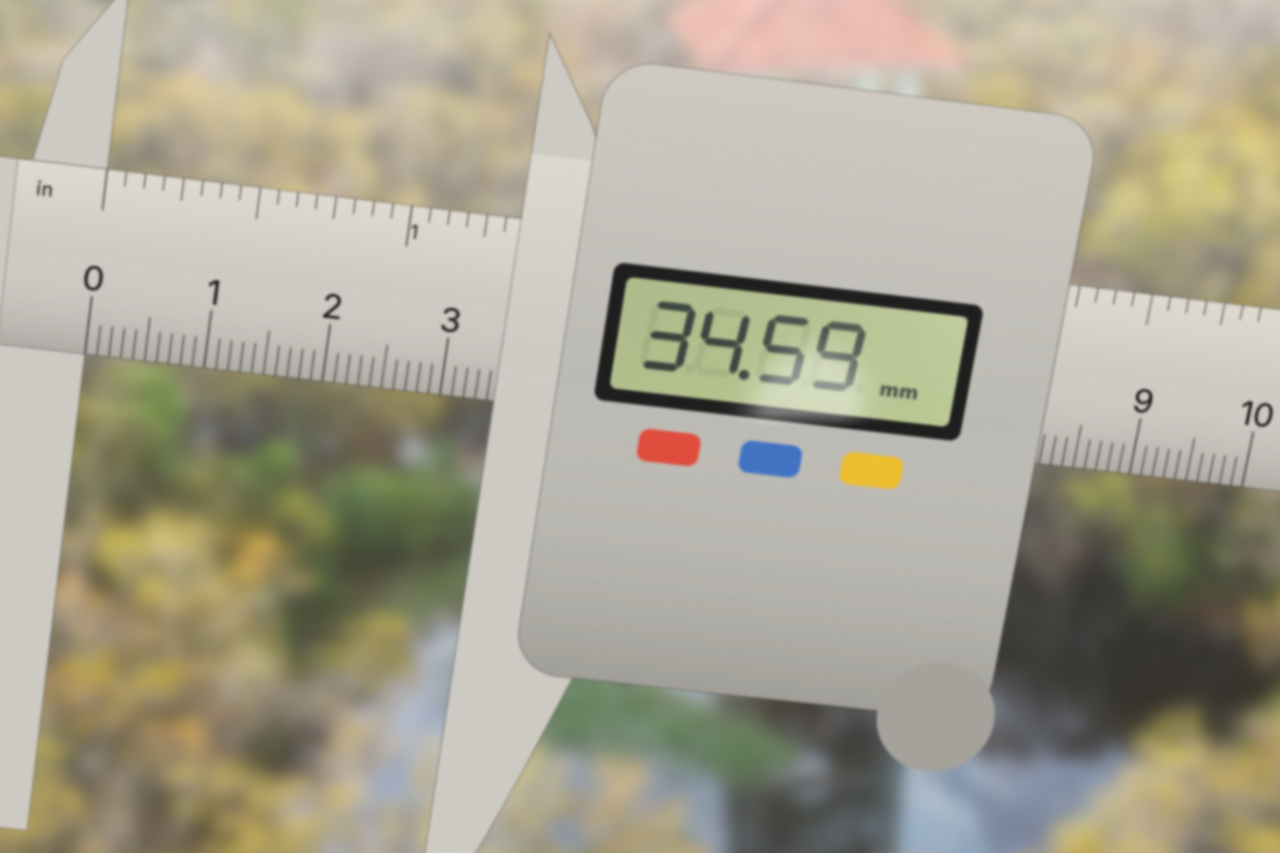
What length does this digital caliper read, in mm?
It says 34.59 mm
